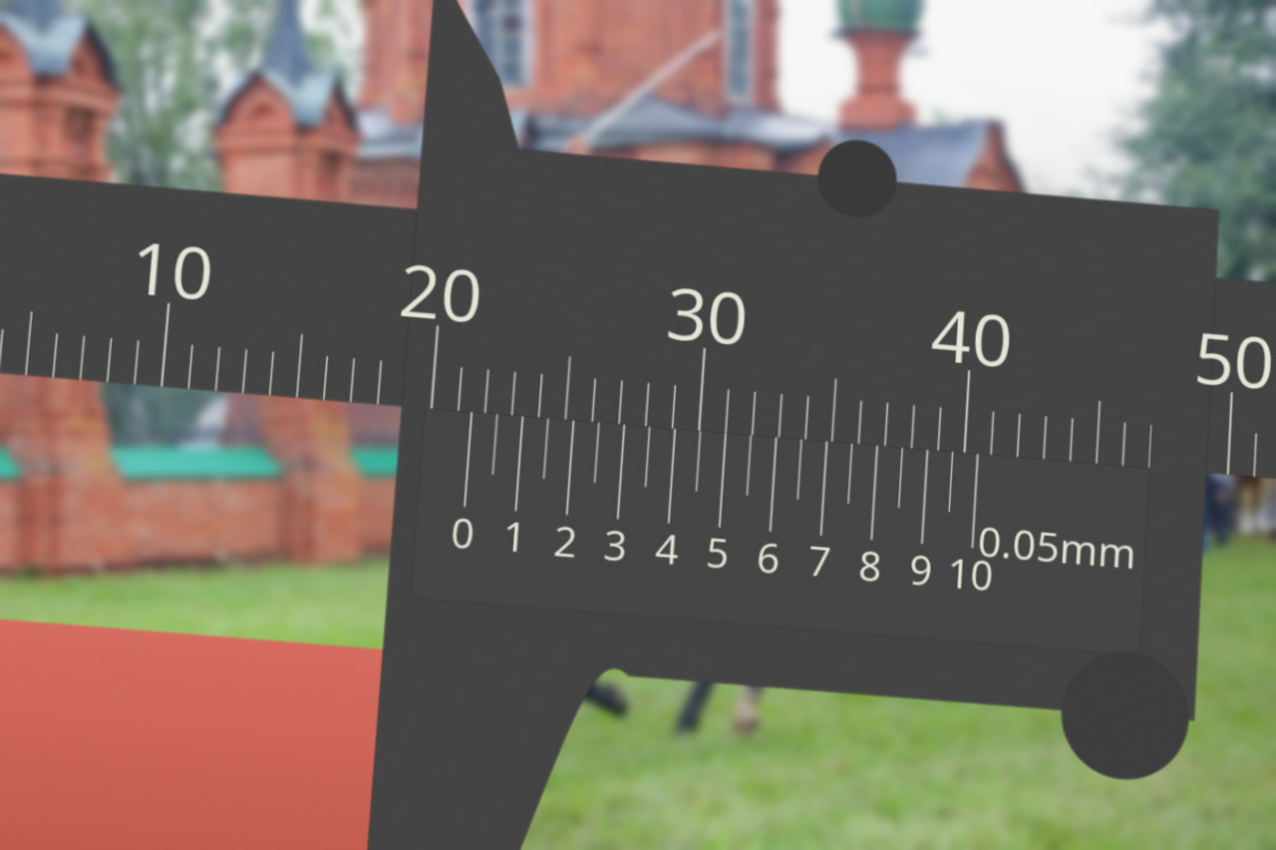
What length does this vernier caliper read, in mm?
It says 21.50 mm
